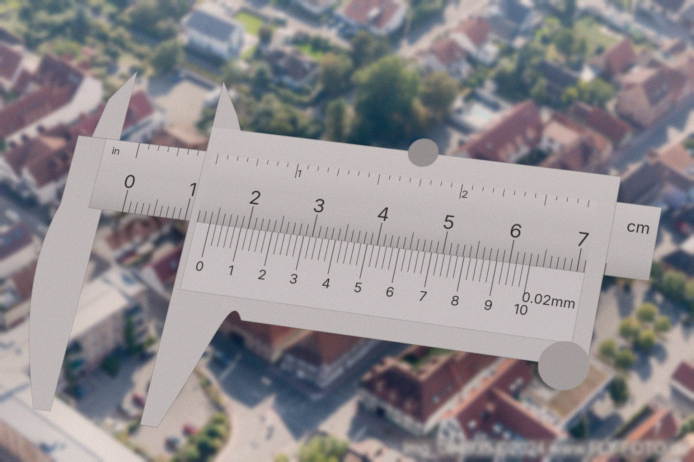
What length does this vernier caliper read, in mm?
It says 14.0 mm
